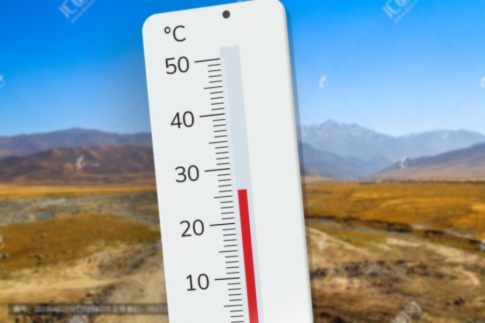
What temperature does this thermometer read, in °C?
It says 26 °C
